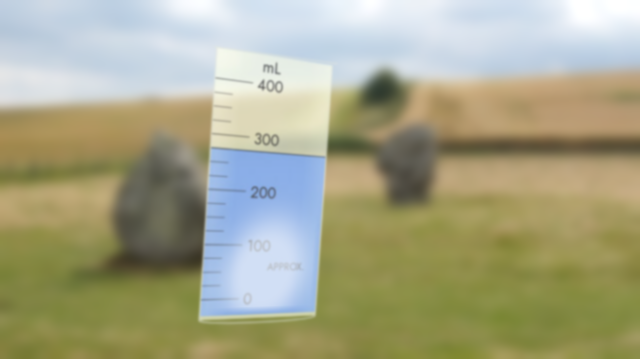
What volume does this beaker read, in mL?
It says 275 mL
